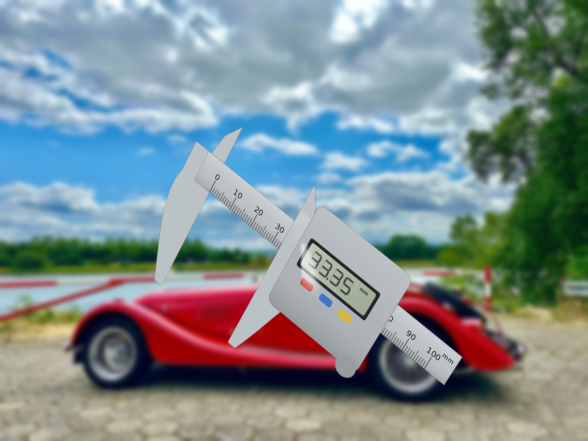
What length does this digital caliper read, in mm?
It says 33.35 mm
